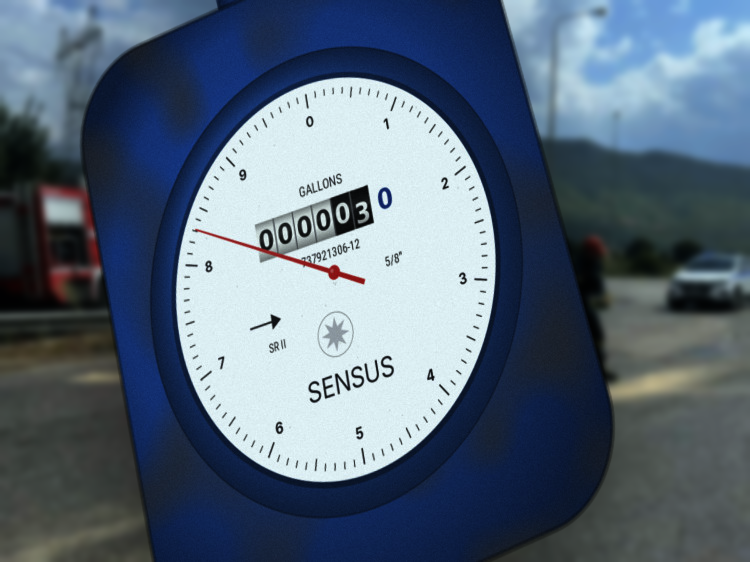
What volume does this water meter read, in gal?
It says 28.3 gal
